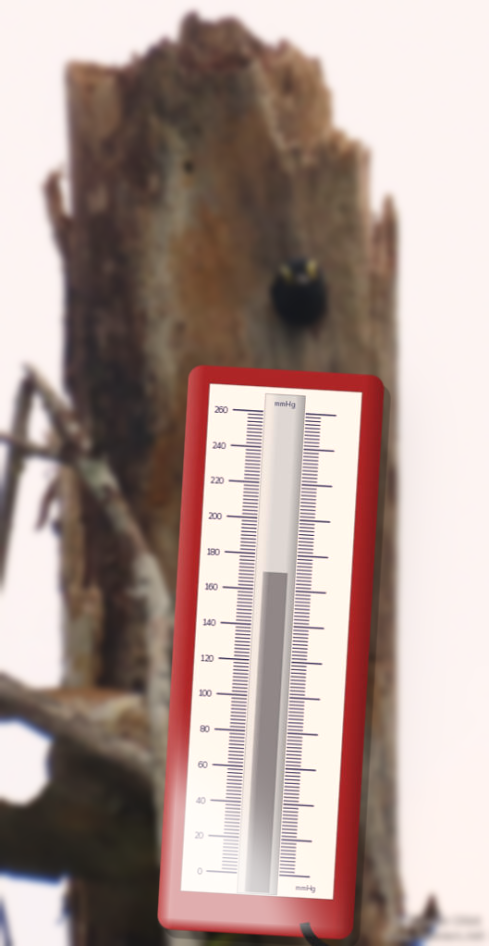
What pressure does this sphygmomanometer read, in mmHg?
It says 170 mmHg
